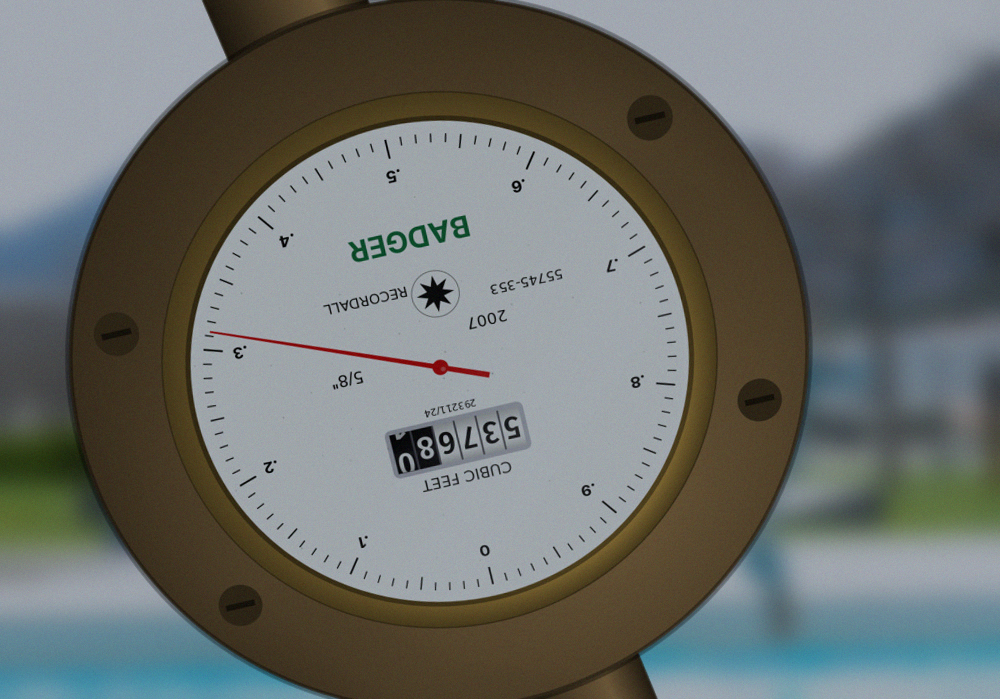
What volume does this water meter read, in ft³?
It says 537680.31 ft³
